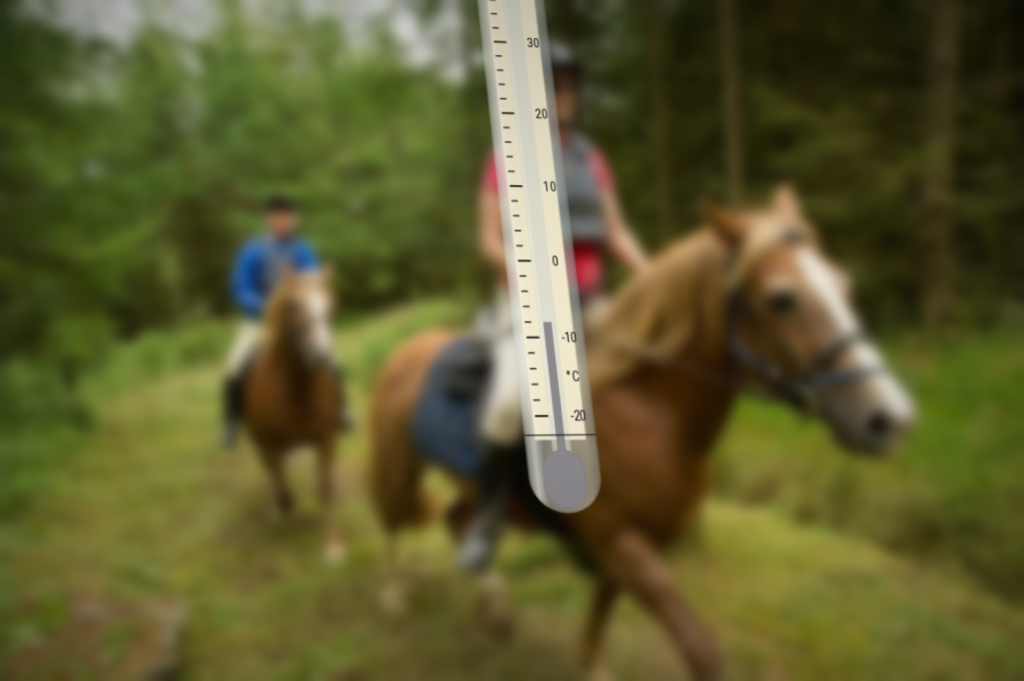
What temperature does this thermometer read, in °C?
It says -8 °C
